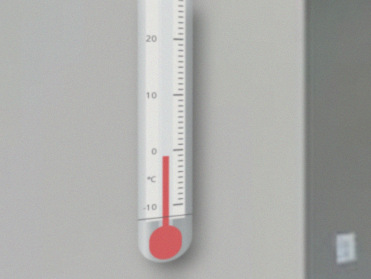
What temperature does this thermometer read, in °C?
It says -1 °C
